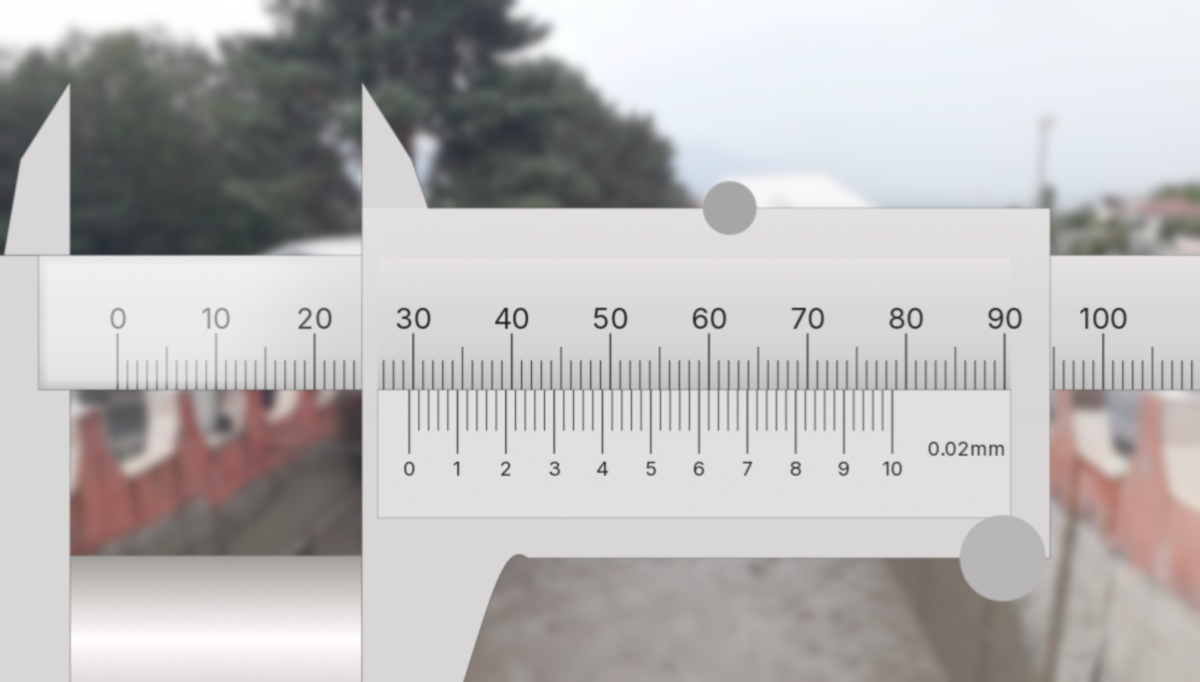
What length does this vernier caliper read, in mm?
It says 29.6 mm
